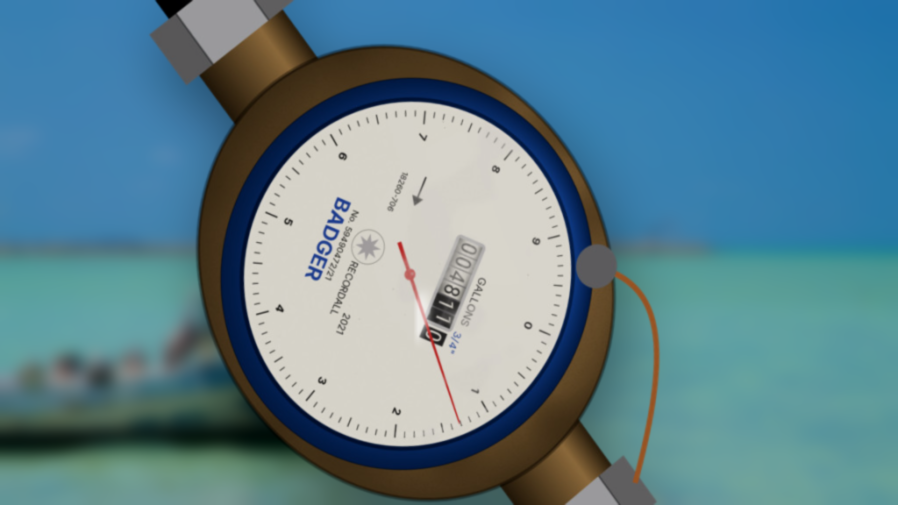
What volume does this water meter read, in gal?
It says 48111.3 gal
